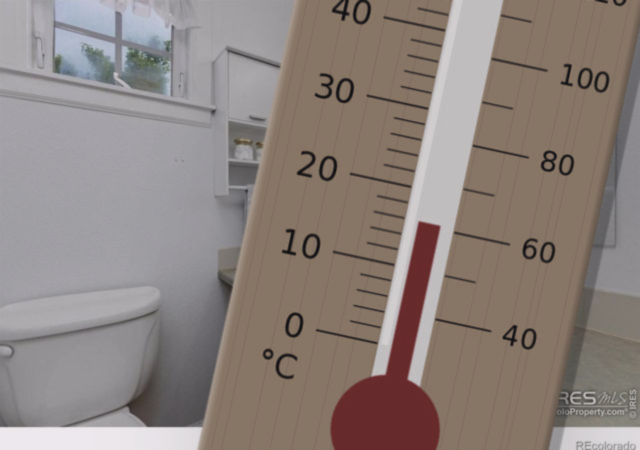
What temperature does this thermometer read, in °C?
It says 16 °C
